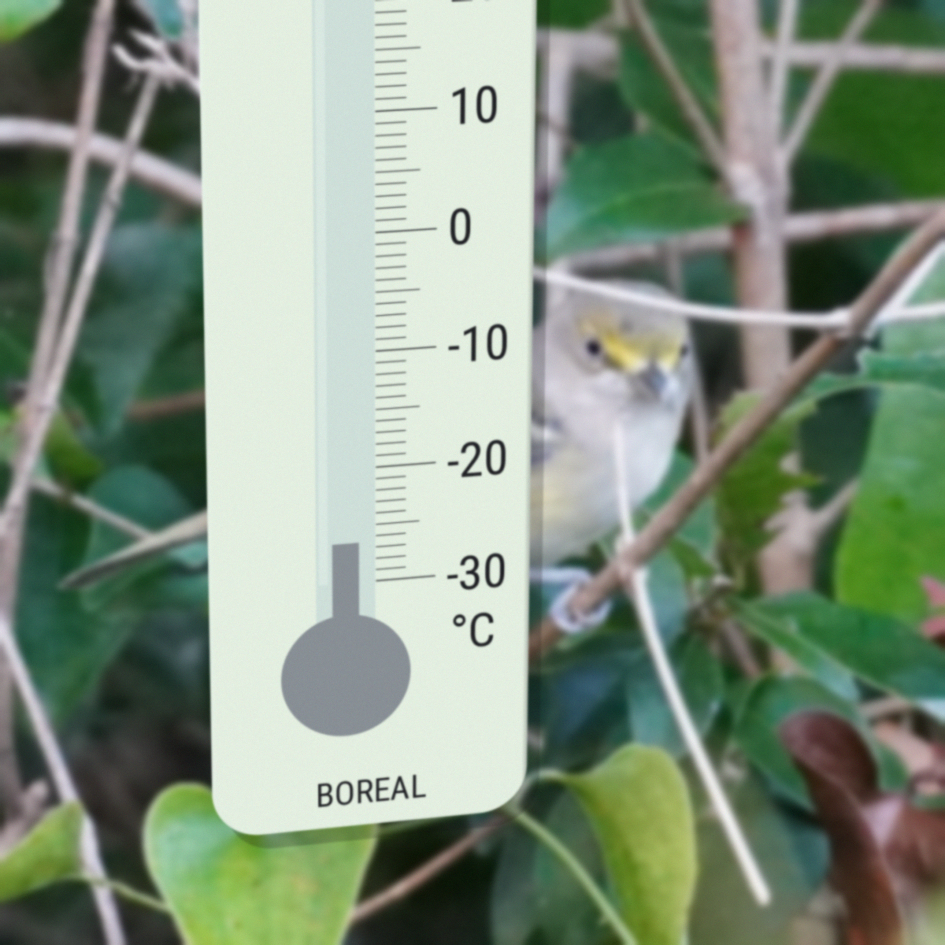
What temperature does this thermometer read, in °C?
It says -26.5 °C
